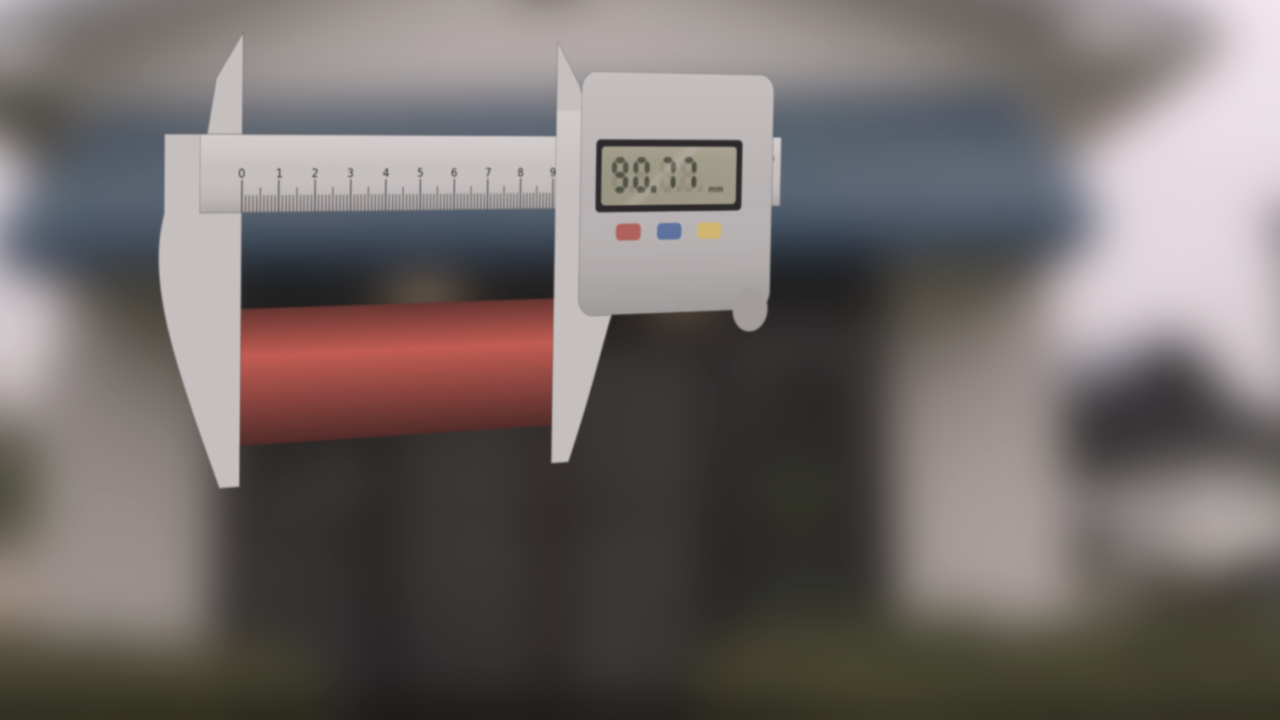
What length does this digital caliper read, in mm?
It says 90.77 mm
